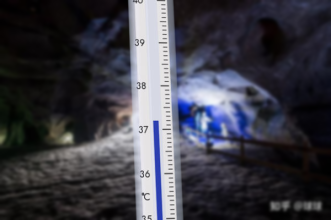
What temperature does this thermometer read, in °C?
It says 37.2 °C
